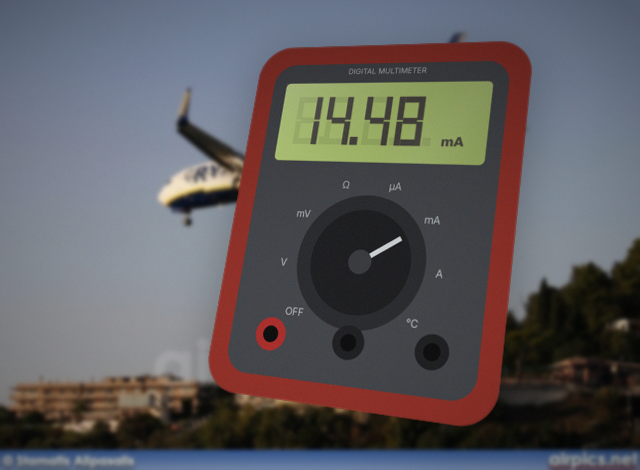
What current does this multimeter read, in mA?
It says 14.48 mA
